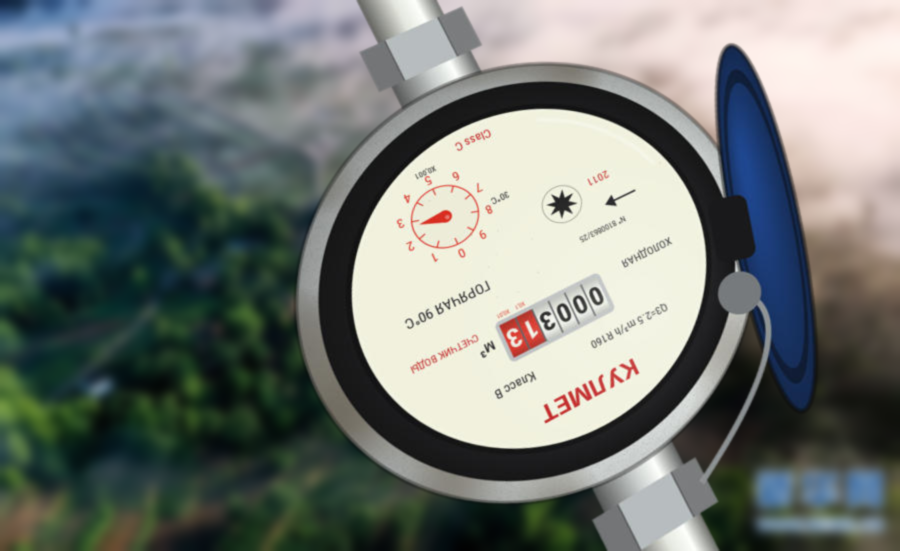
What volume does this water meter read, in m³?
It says 3.132 m³
